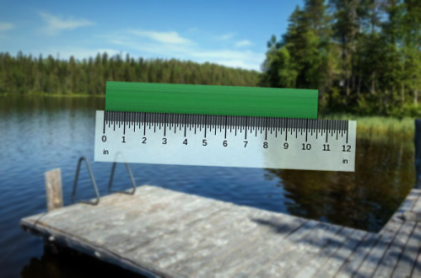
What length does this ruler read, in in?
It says 10.5 in
